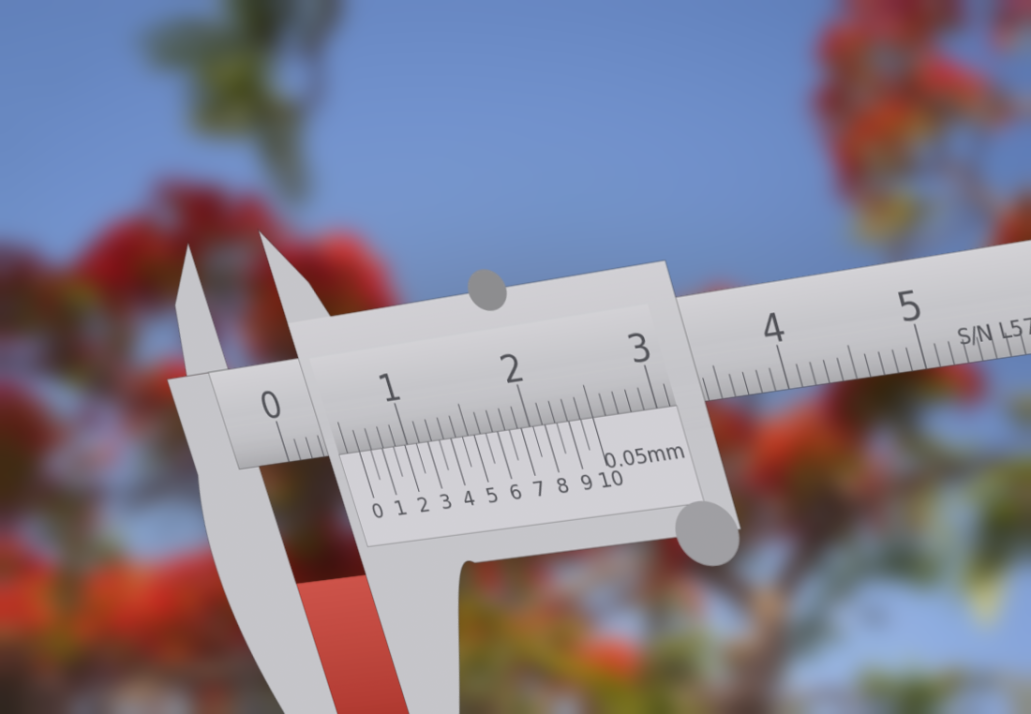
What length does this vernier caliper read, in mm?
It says 6.0 mm
